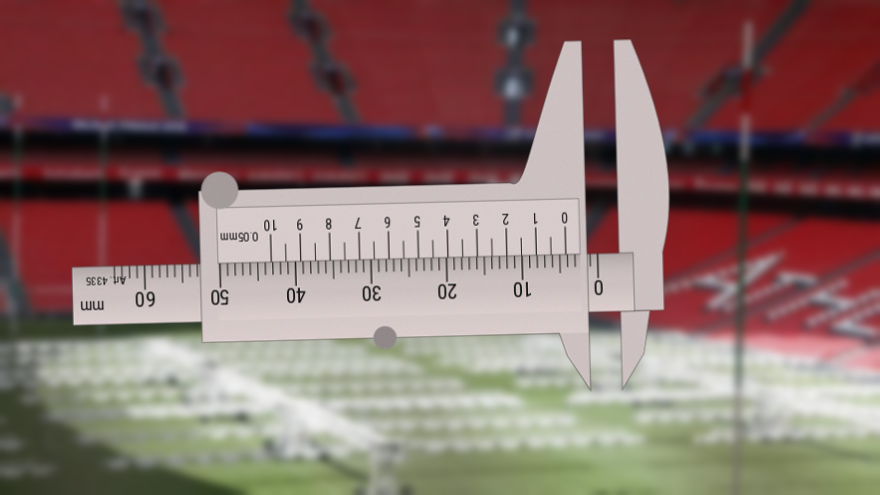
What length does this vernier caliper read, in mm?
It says 4.2 mm
